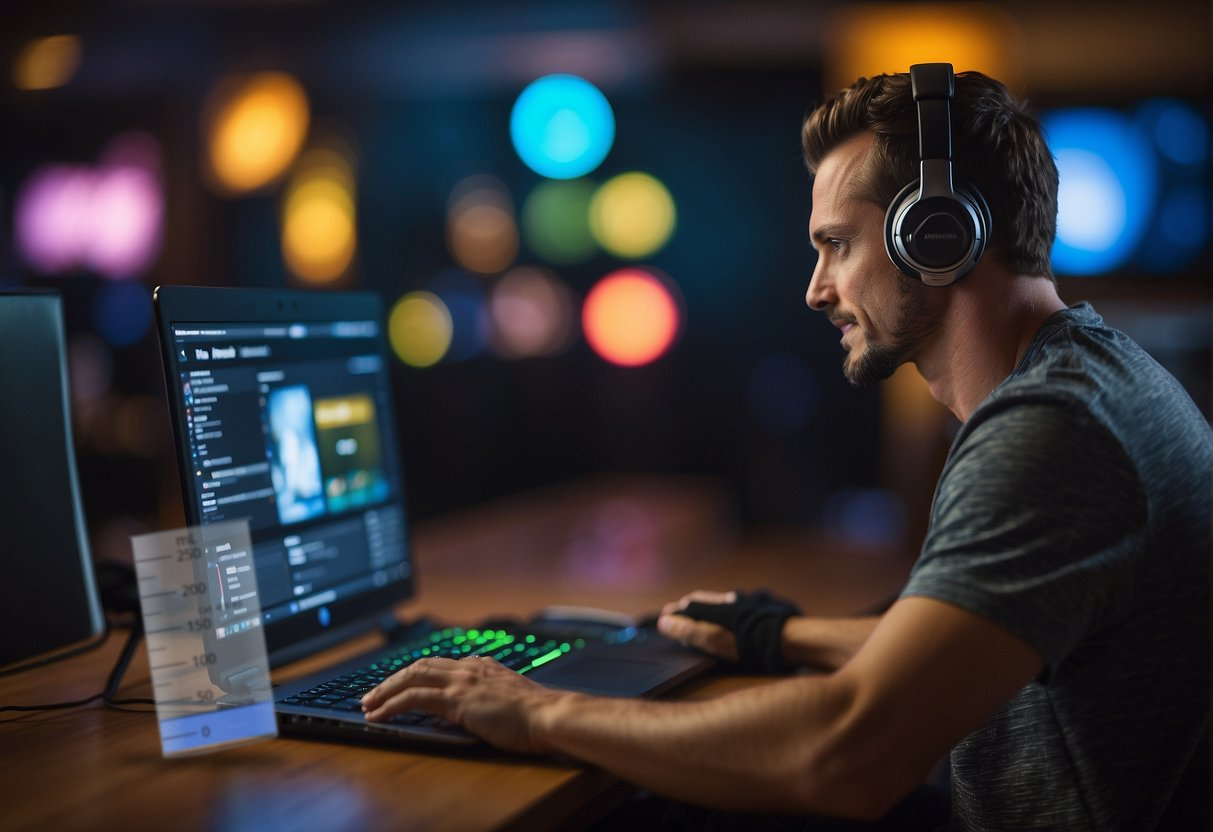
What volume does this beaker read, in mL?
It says 25 mL
